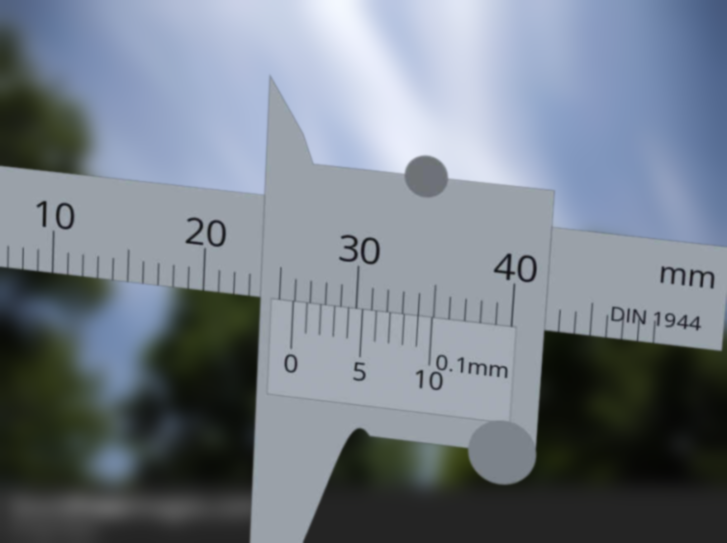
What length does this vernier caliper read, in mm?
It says 25.9 mm
